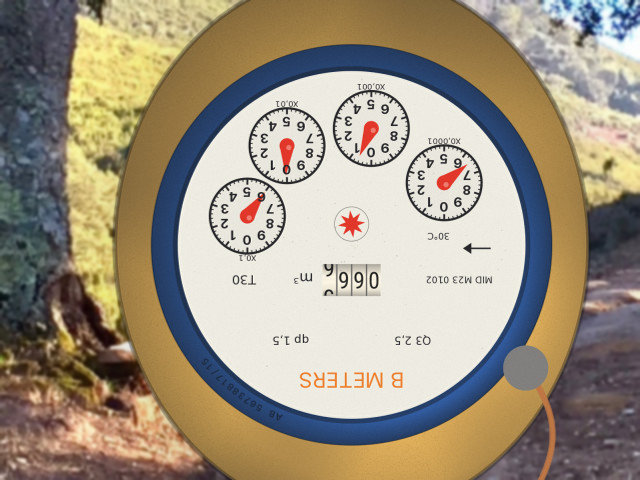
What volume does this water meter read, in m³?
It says 665.6006 m³
